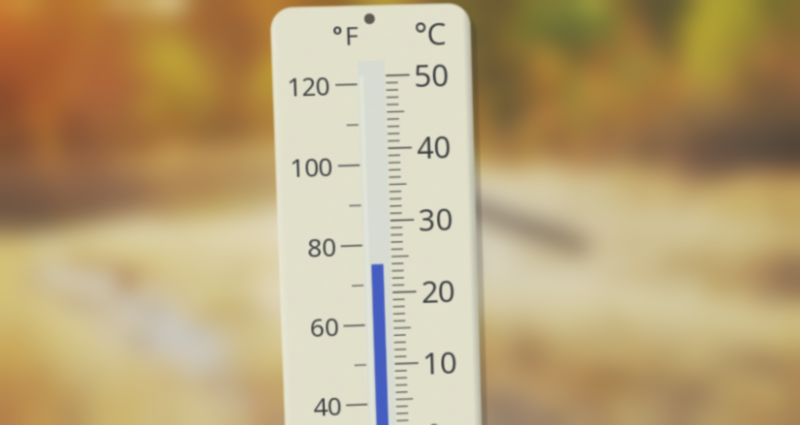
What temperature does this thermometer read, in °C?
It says 24 °C
